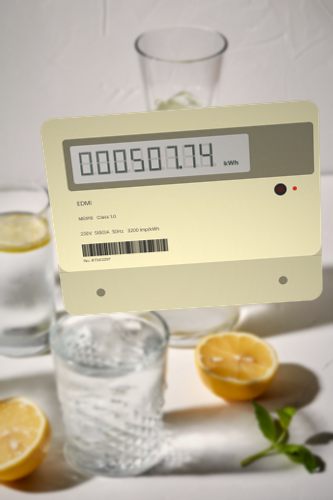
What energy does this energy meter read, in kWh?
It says 507.74 kWh
